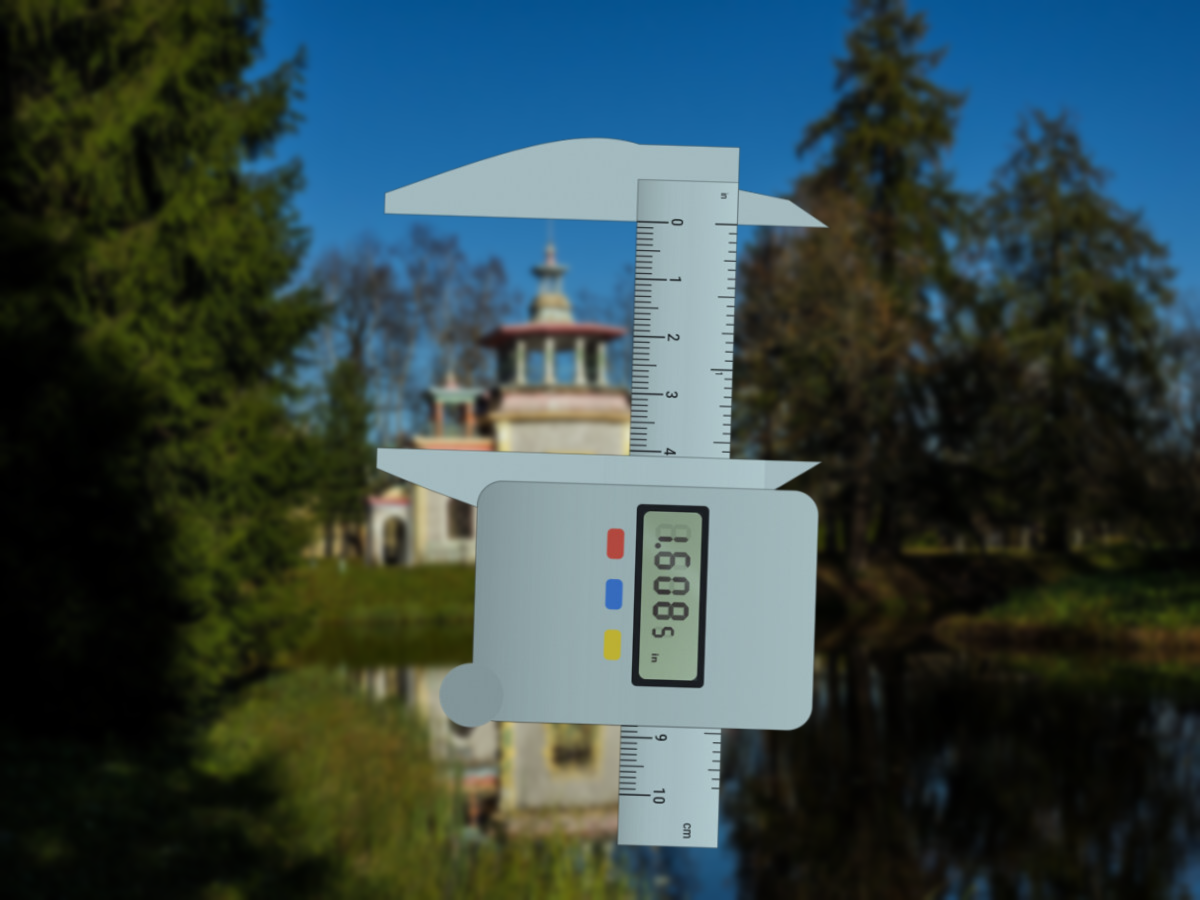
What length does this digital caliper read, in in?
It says 1.6085 in
